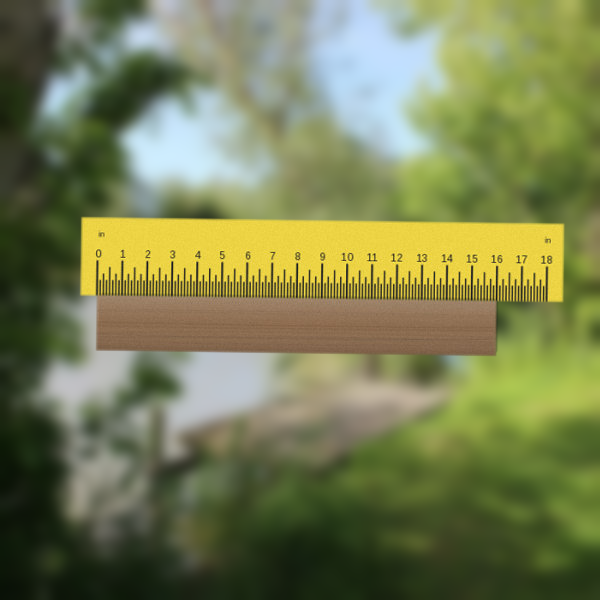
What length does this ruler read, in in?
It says 16 in
